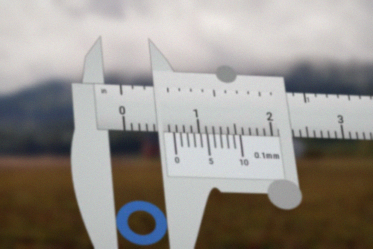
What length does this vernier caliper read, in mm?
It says 6.6 mm
